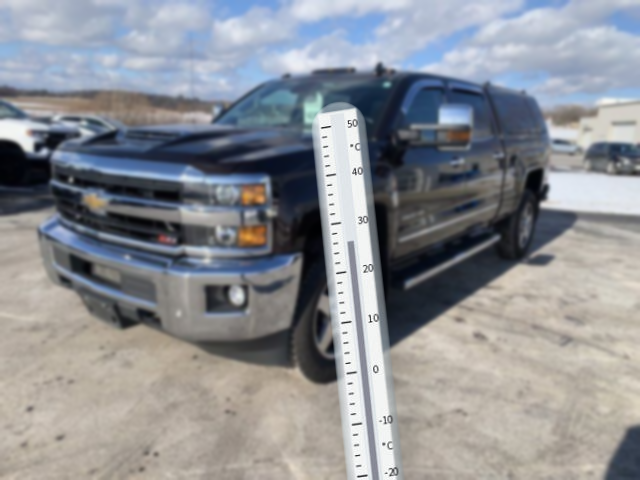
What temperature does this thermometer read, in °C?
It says 26 °C
